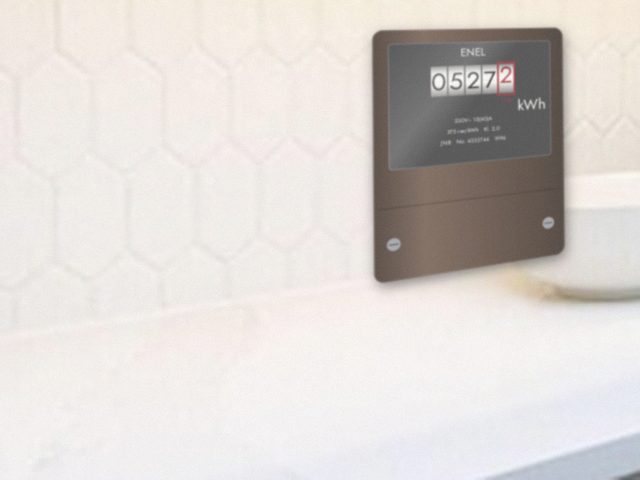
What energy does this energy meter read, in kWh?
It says 527.2 kWh
